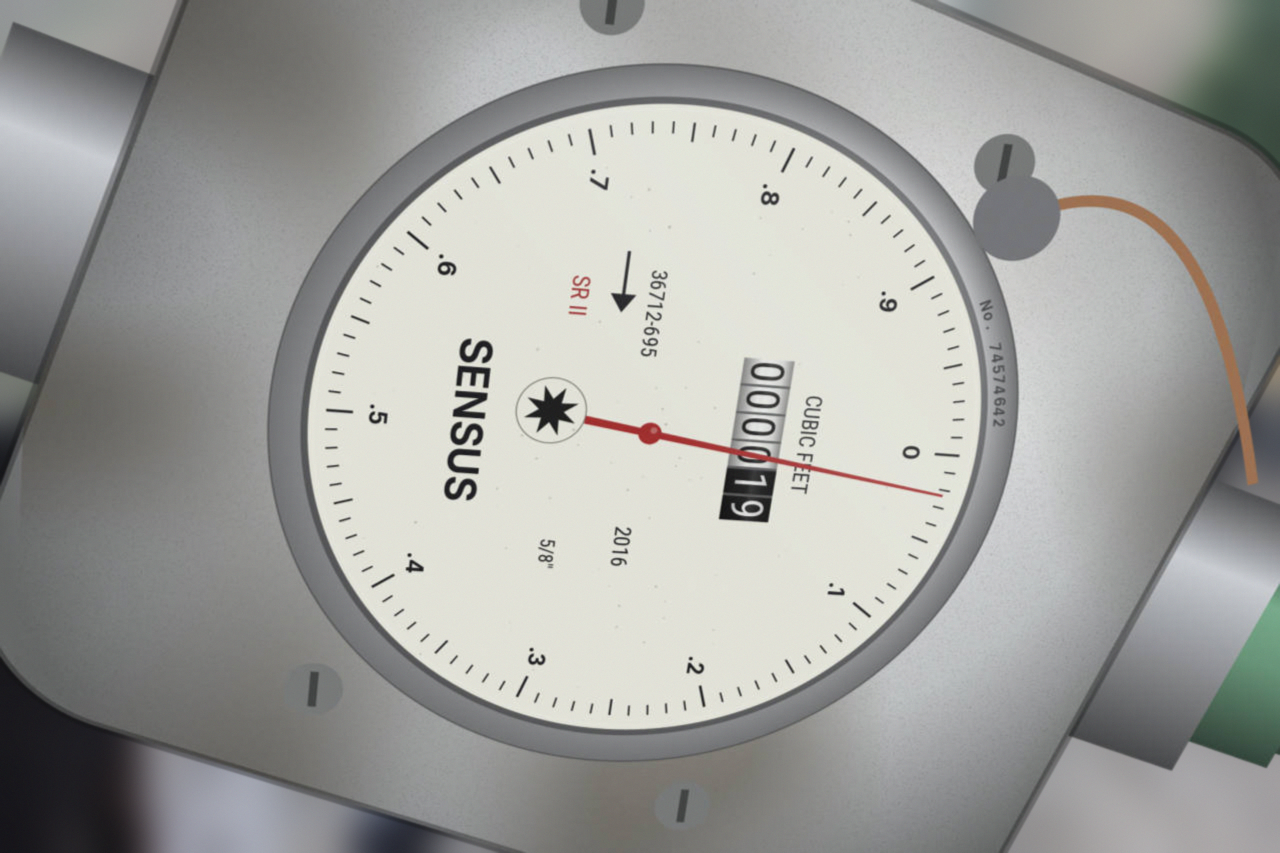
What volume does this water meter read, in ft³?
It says 19.02 ft³
